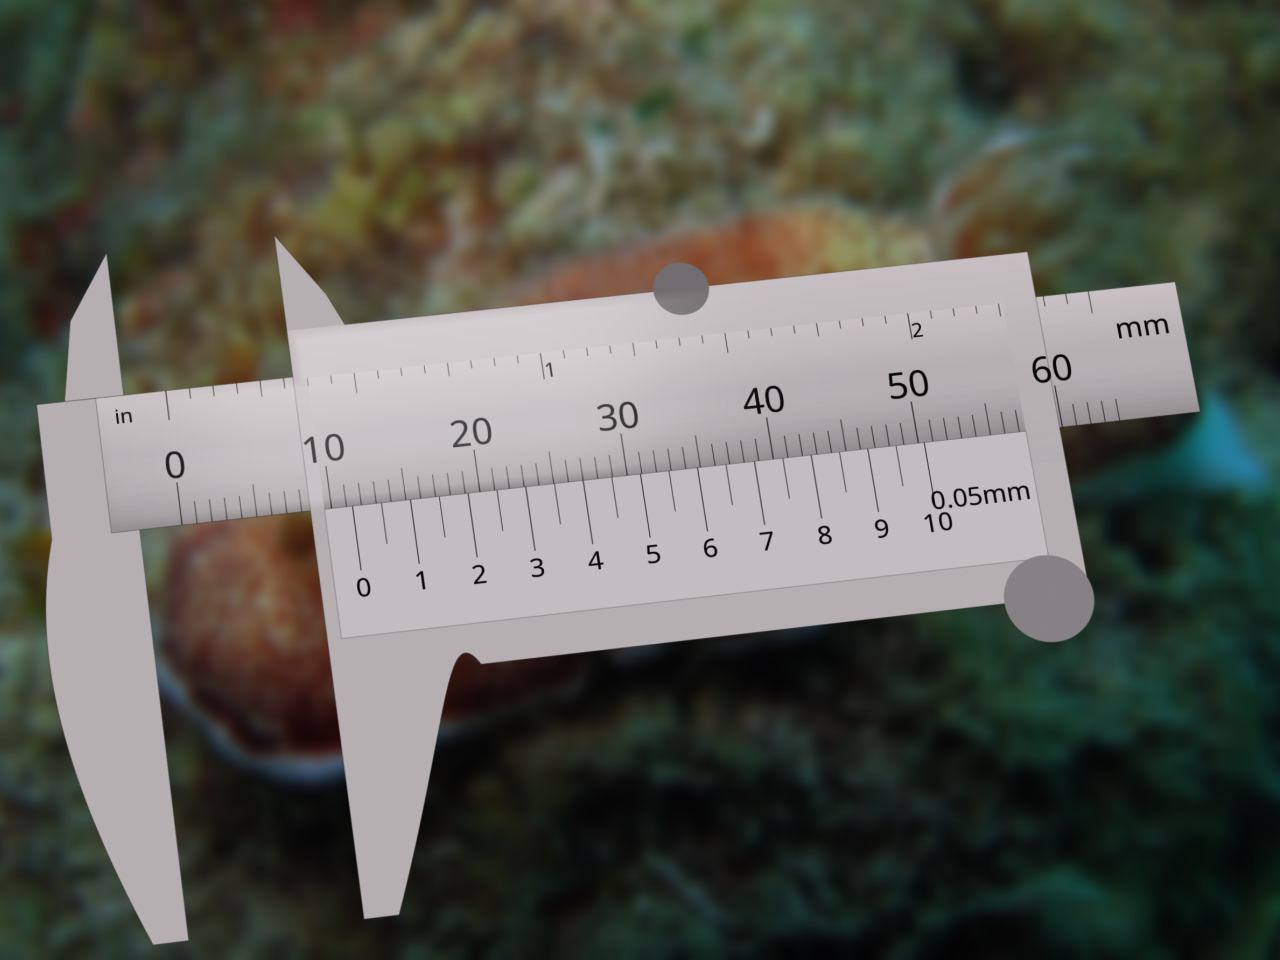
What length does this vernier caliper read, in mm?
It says 11.4 mm
